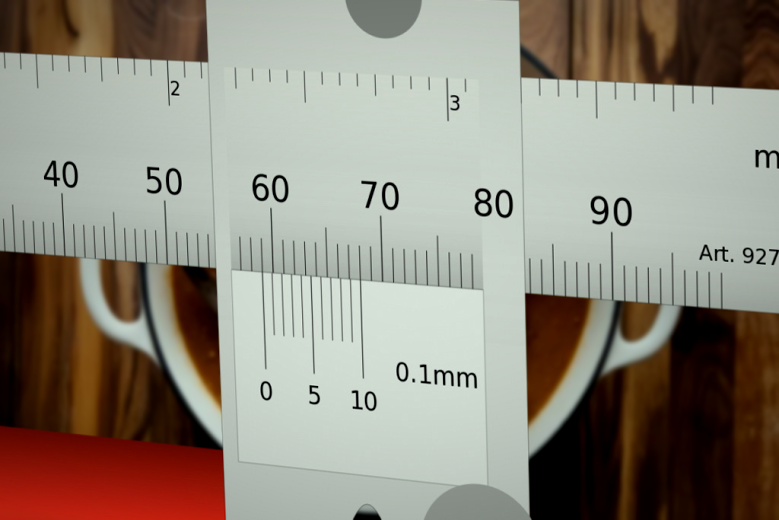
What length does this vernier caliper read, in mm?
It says 59.0 mm
